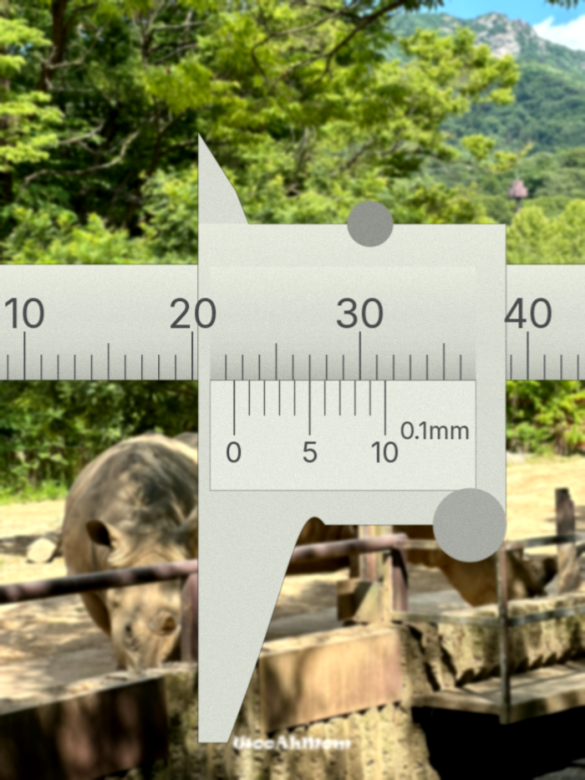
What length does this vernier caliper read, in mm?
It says 22.5 mm
